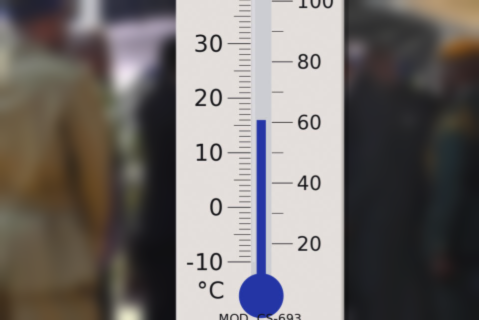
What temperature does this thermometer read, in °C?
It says 16 °C
